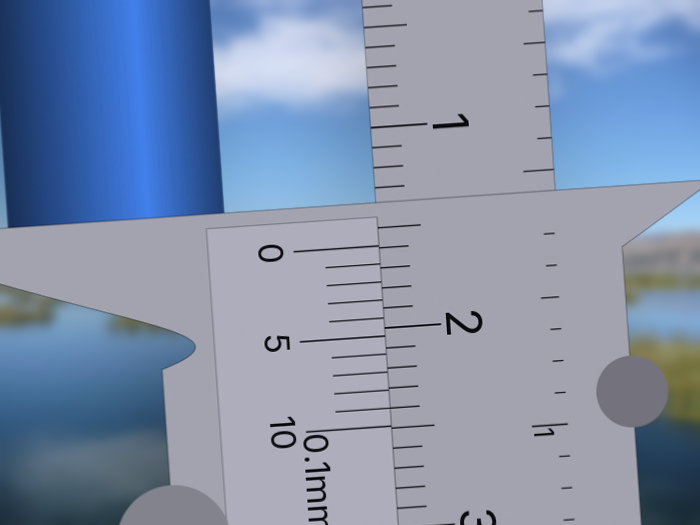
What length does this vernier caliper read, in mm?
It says 15.9 mm
